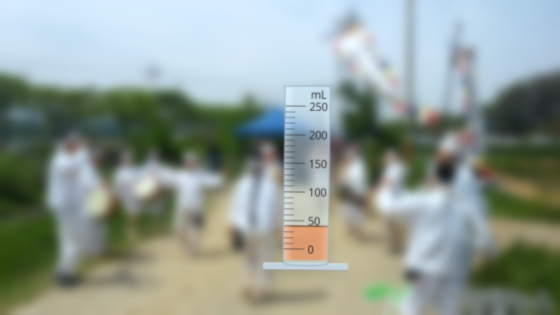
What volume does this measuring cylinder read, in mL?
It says 40 mL
